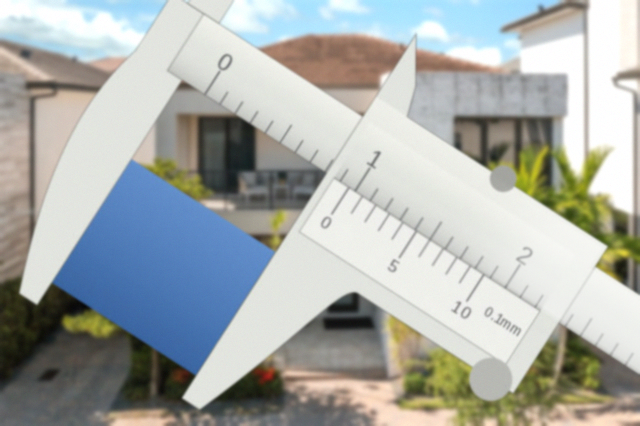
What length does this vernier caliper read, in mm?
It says 9.6 mm
